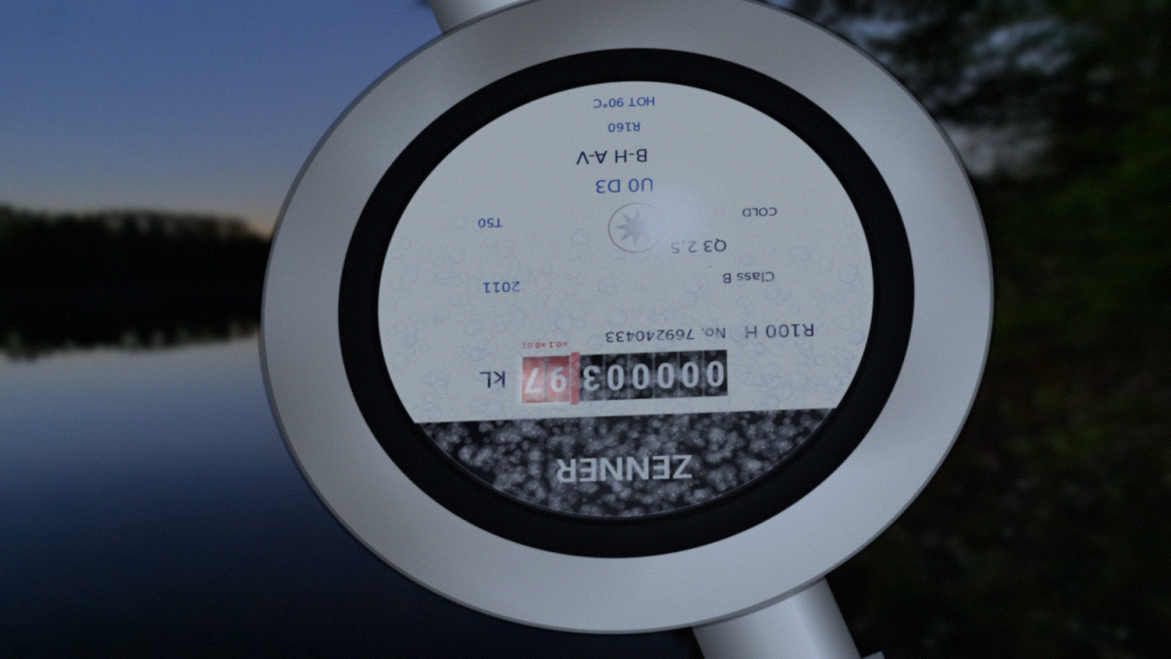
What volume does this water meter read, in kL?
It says 3.97 kL
